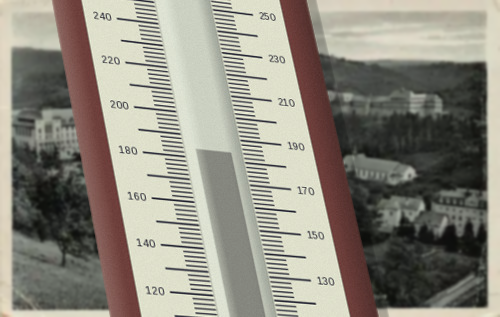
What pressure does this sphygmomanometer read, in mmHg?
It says 184 mmHg
